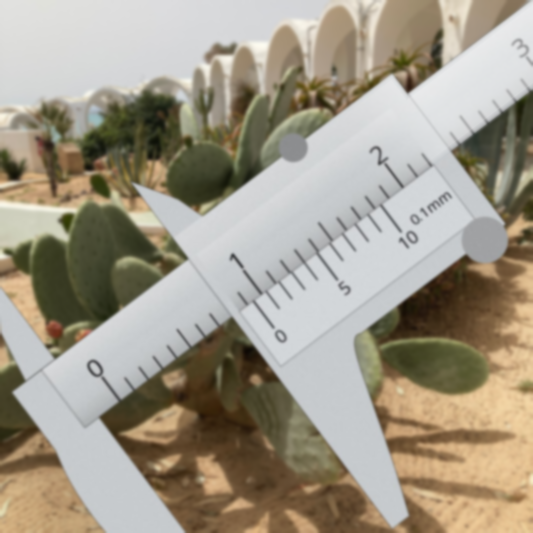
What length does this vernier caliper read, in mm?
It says 9.4 mm
